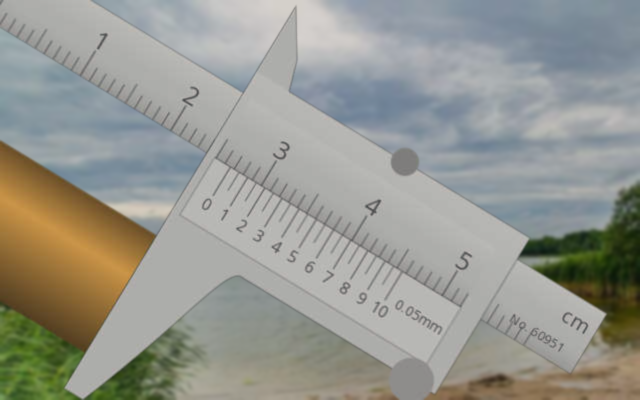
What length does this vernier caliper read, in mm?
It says 26.6 mm
